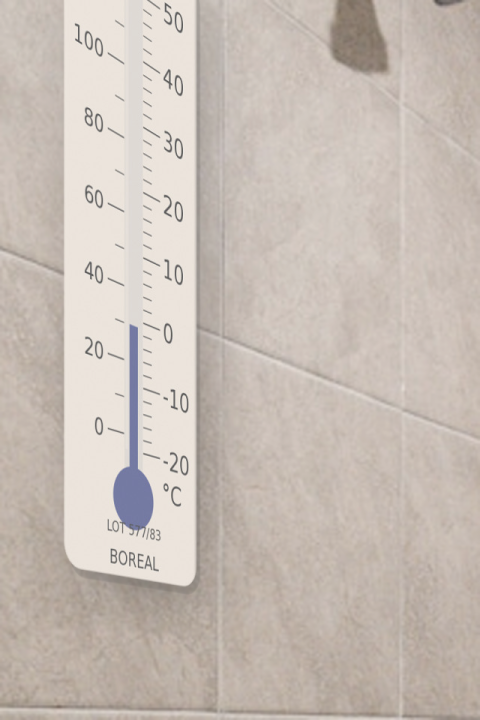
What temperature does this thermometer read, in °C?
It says -1 °C
